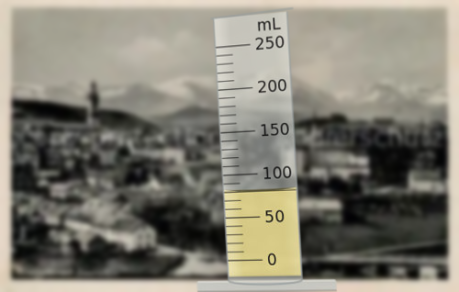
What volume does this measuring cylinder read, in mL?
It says 80 mL
